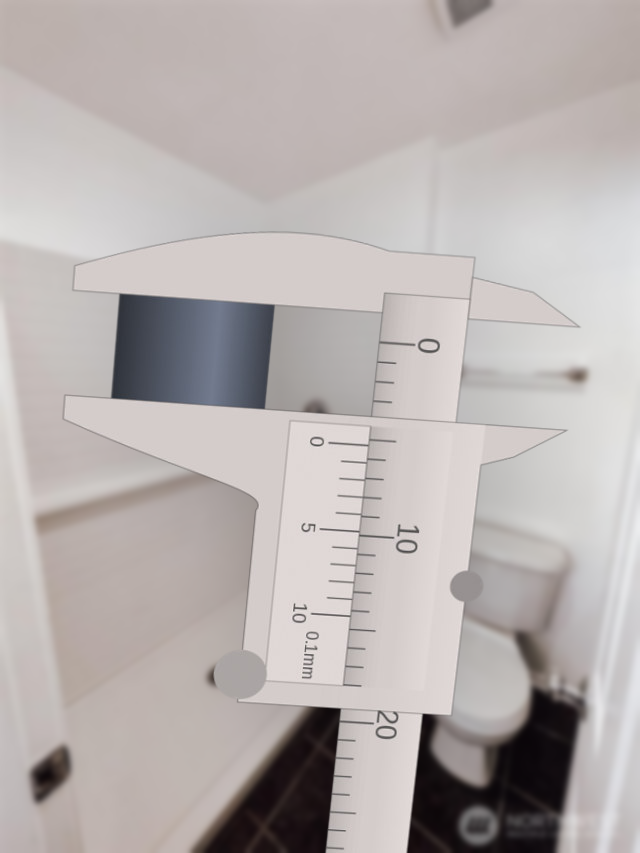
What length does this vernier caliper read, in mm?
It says 5.3 mm
